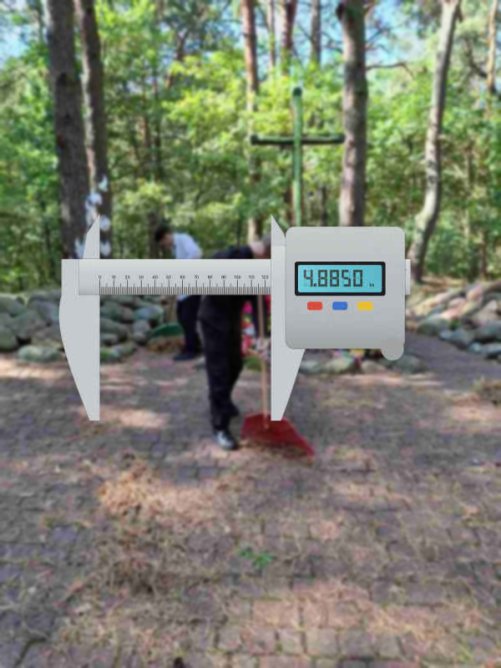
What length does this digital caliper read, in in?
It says 4.8850 in
